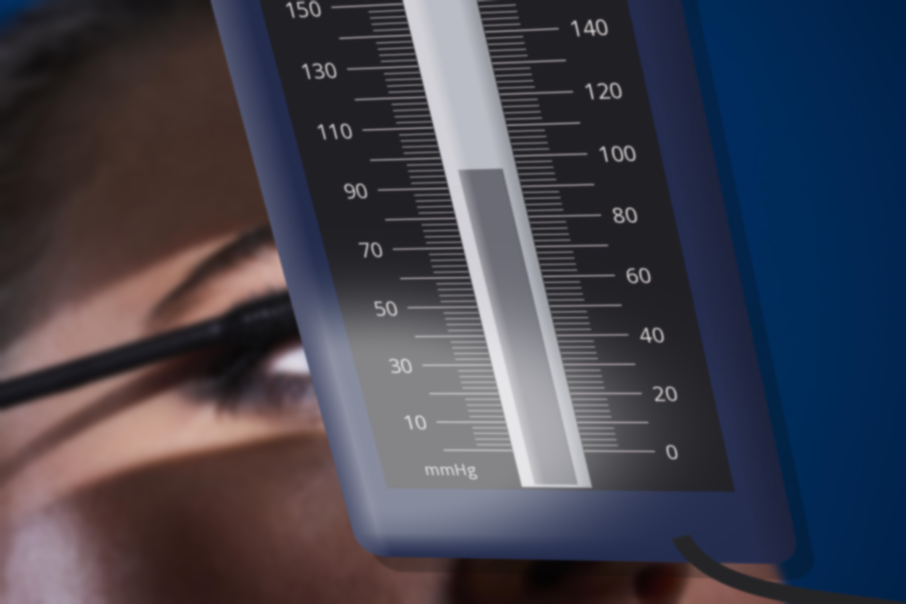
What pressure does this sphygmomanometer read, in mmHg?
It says 96 mmHg
